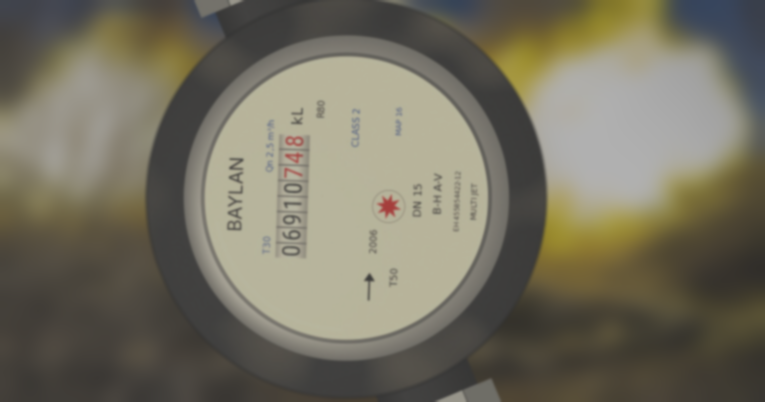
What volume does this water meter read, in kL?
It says 6910.748 kL
